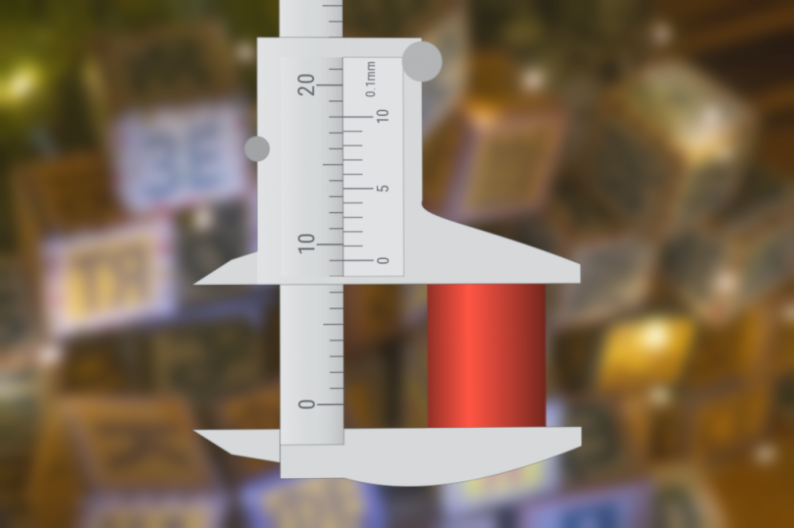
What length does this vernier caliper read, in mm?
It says 9.0 mm
